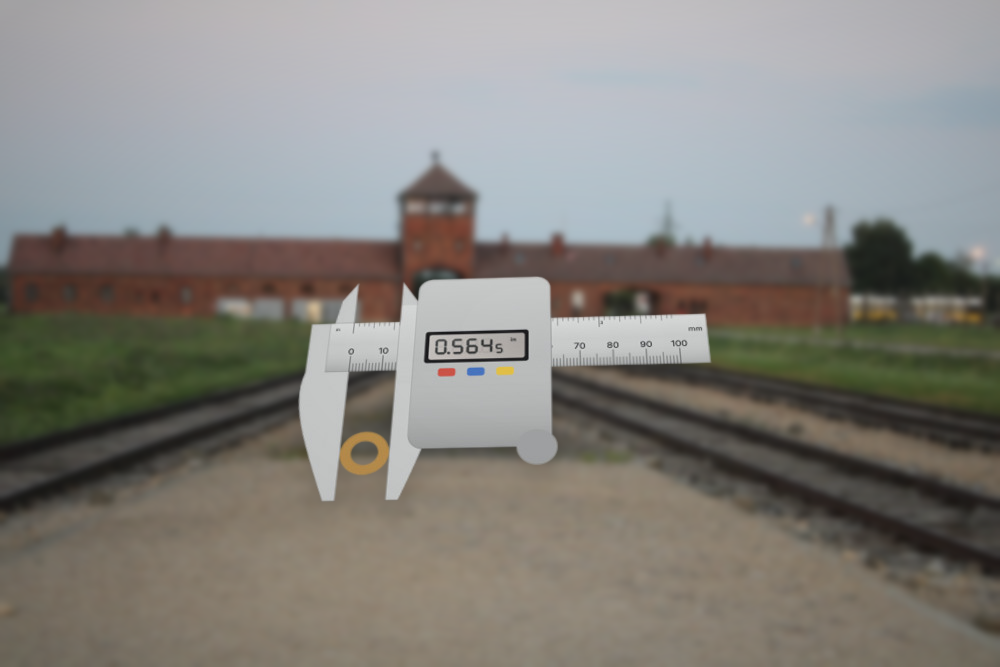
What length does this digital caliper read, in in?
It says 0.5645 in
